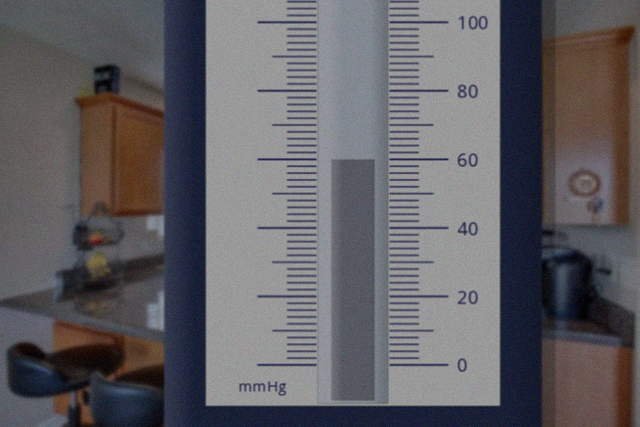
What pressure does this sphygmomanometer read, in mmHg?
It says 60 mmHg
